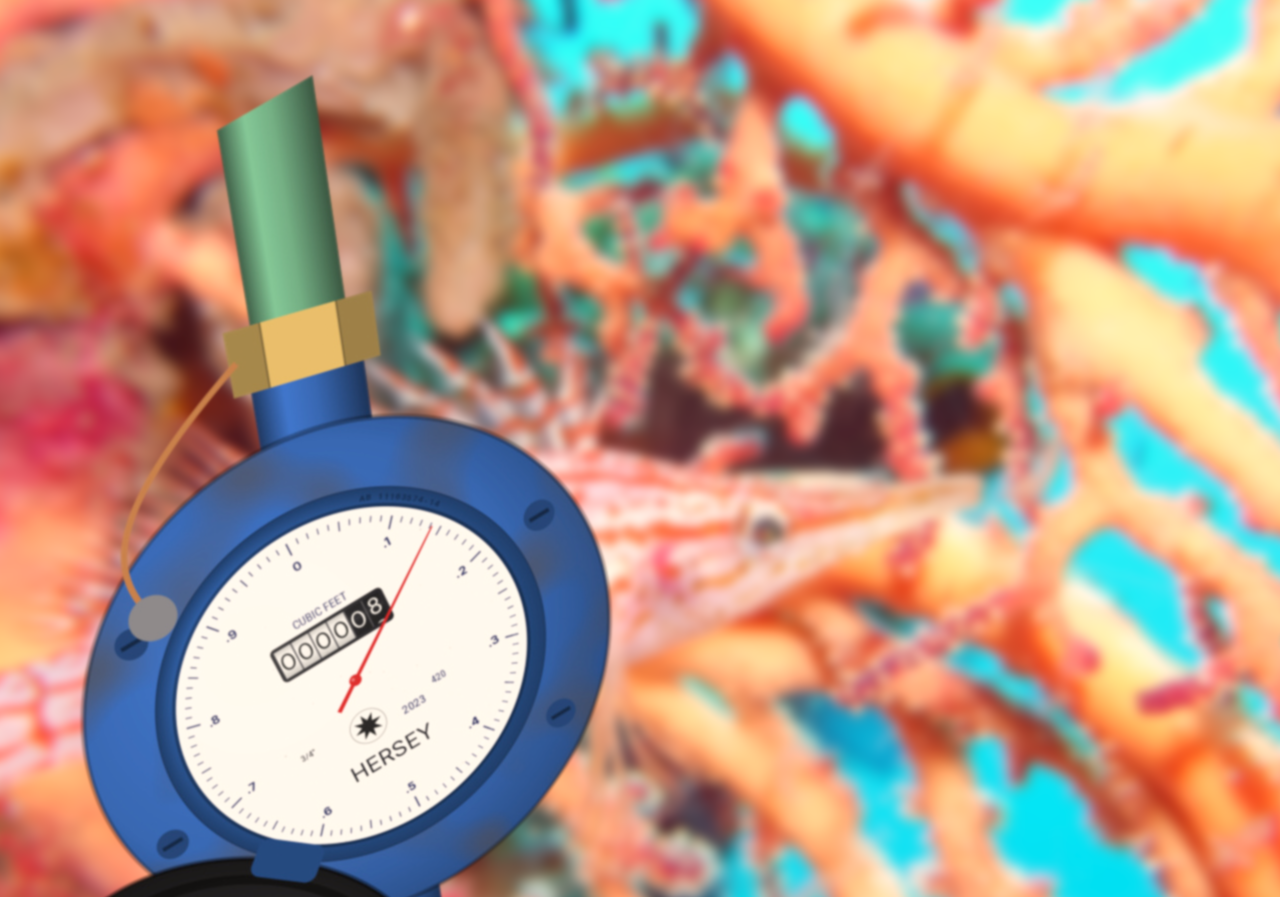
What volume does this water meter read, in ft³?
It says 8.14 ft³
